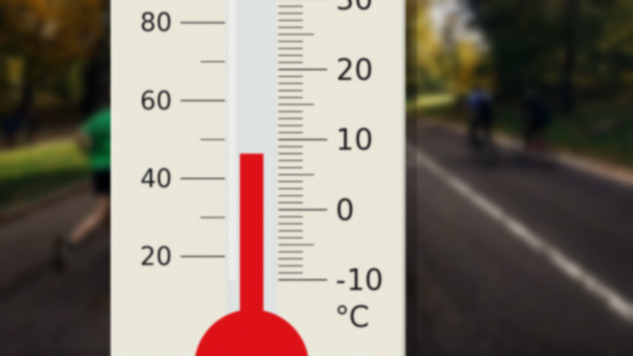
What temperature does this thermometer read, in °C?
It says 8 °C
